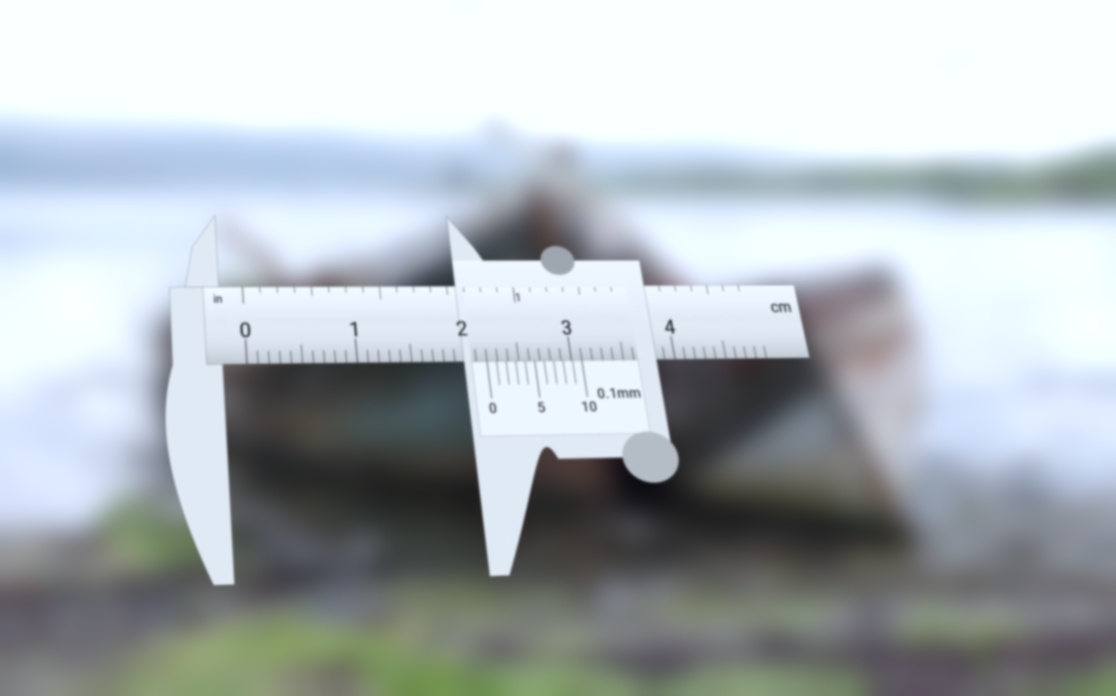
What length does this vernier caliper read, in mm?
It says 22.0 mm
